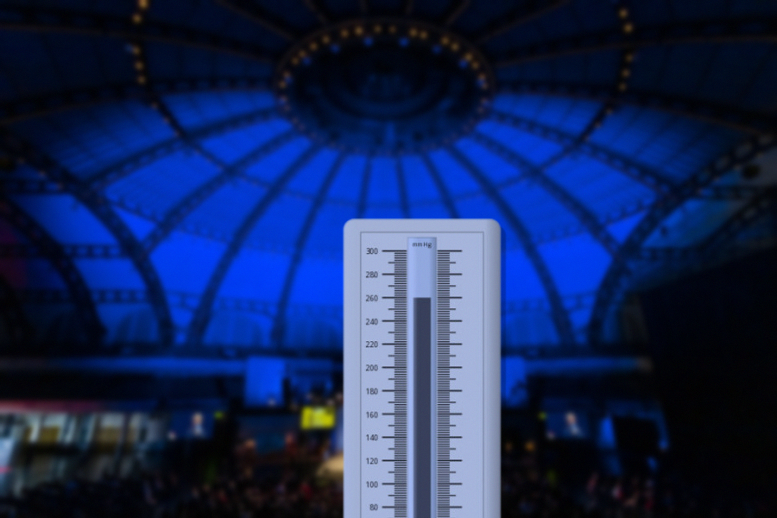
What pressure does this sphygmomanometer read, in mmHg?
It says 260 mmHg
